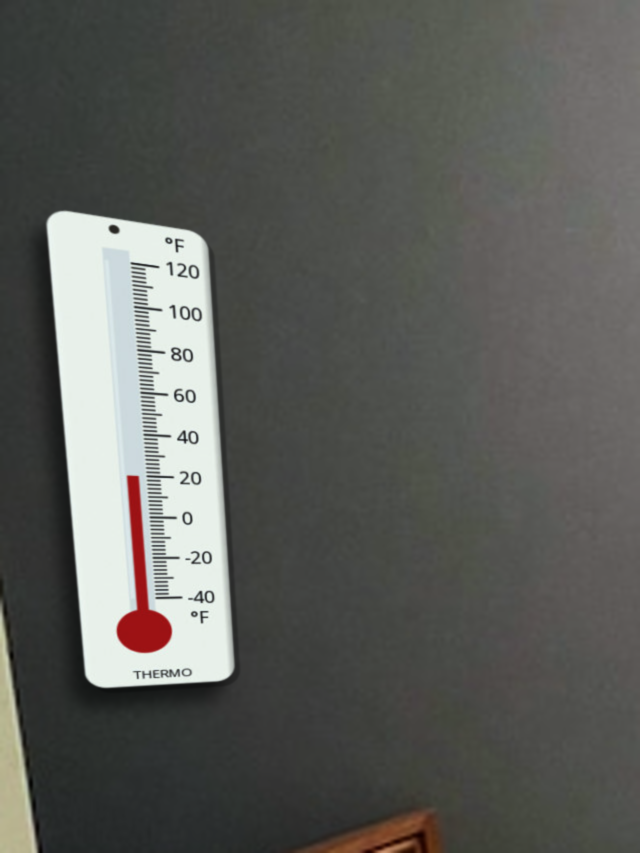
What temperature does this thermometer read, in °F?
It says 20 °F
